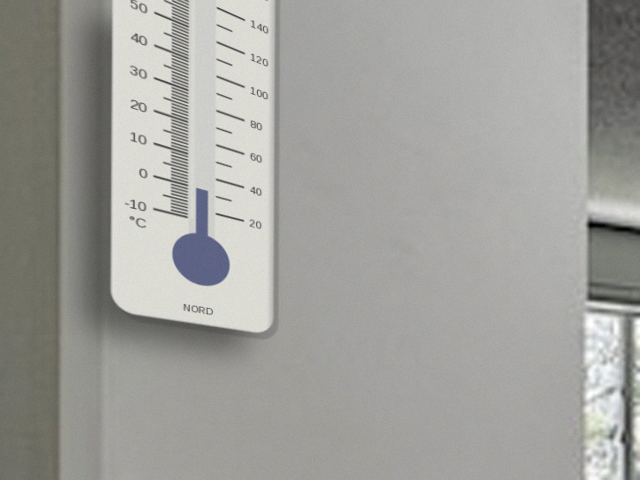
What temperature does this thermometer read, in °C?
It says 0 °C
